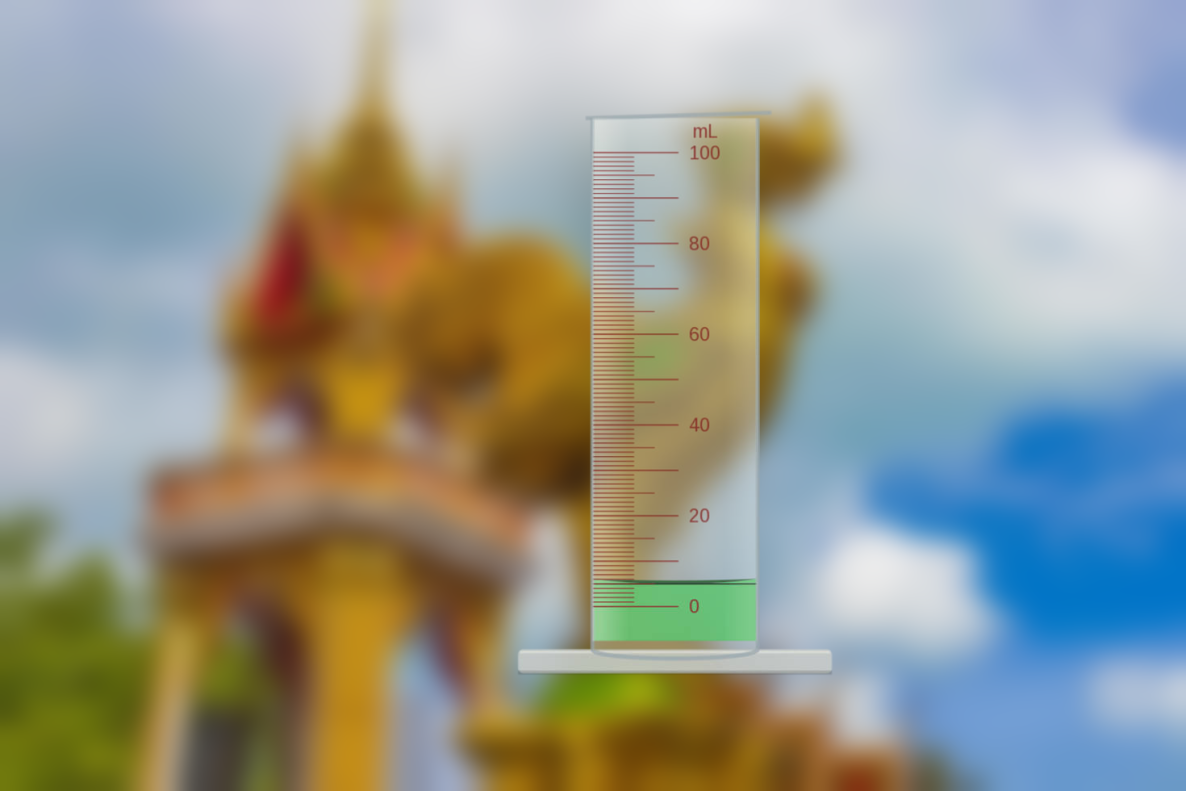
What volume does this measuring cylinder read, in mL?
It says 5 mL
